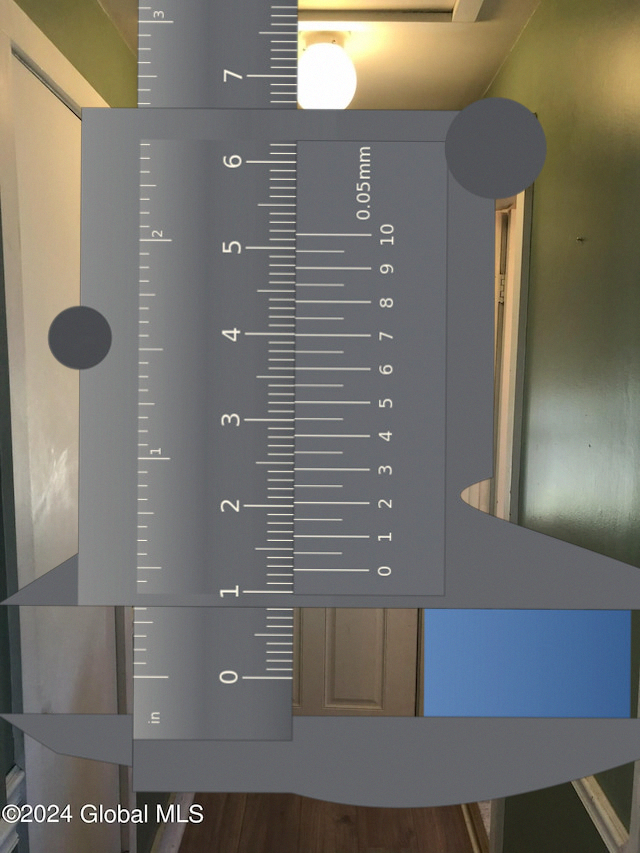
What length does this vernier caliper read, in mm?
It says 12.6 mm
